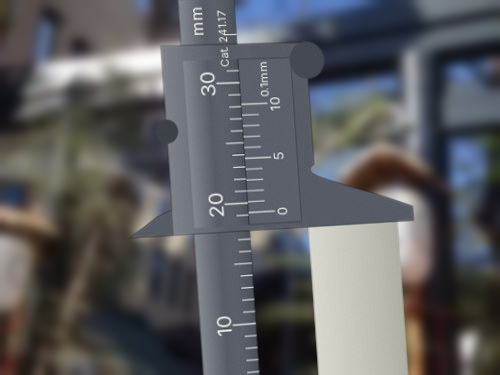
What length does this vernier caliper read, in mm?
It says 19.2 mm
